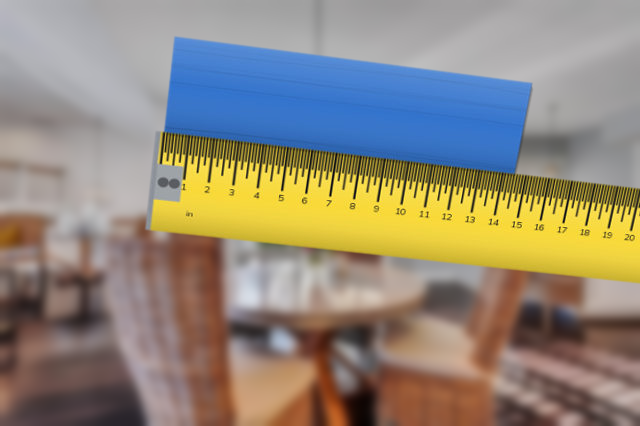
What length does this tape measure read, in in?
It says 14.5 in
